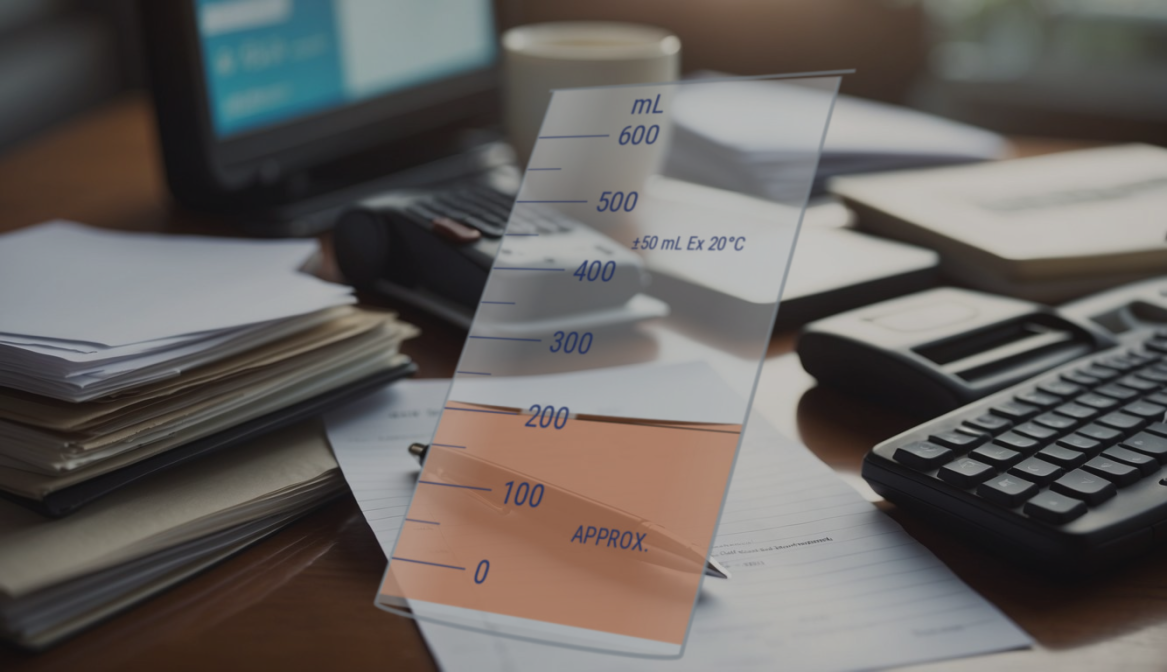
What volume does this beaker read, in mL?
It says 200 mL
